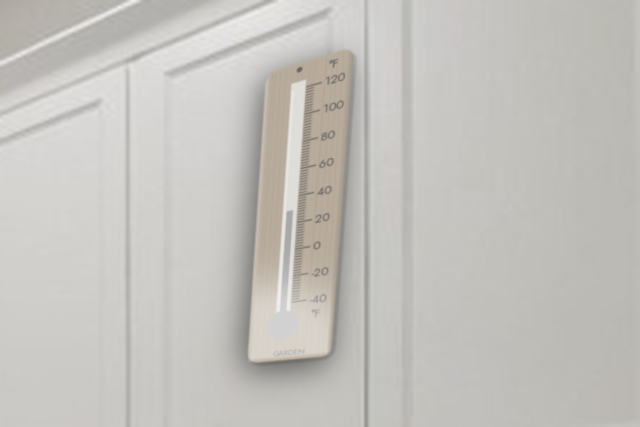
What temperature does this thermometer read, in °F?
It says 30 °F
